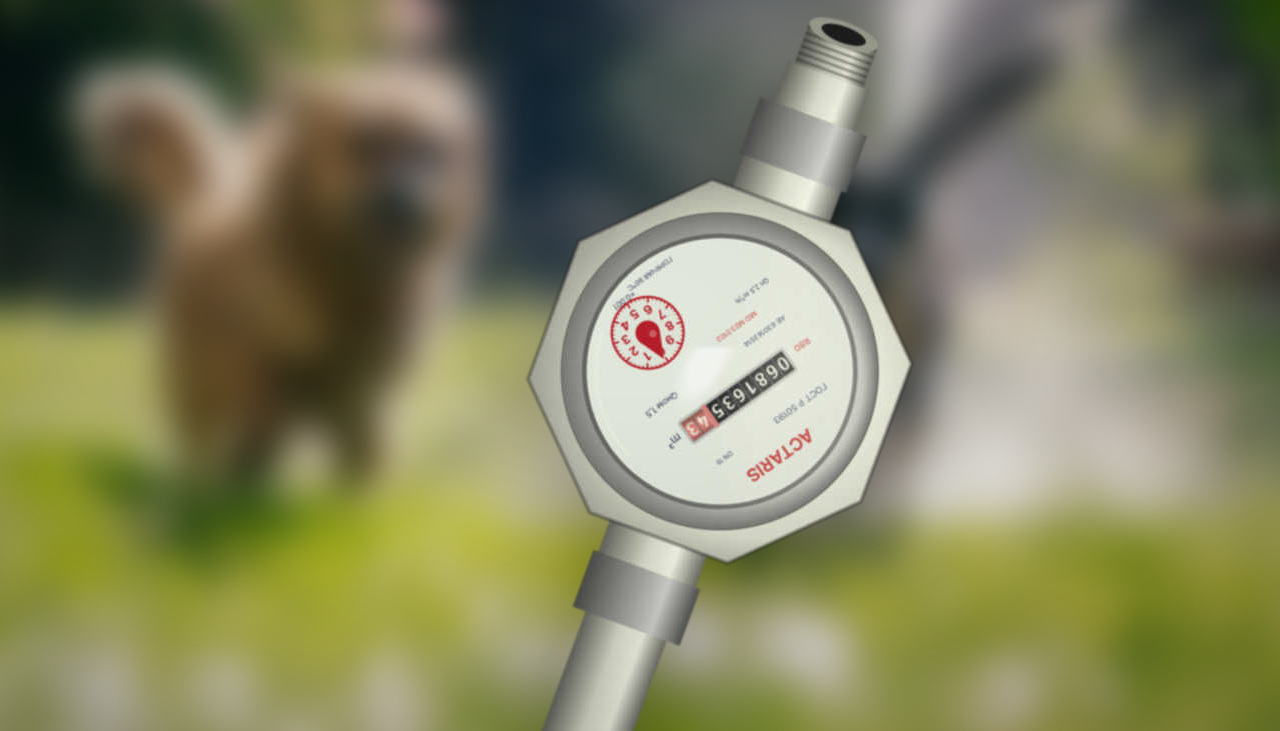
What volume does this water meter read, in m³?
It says 681635.430 m³
